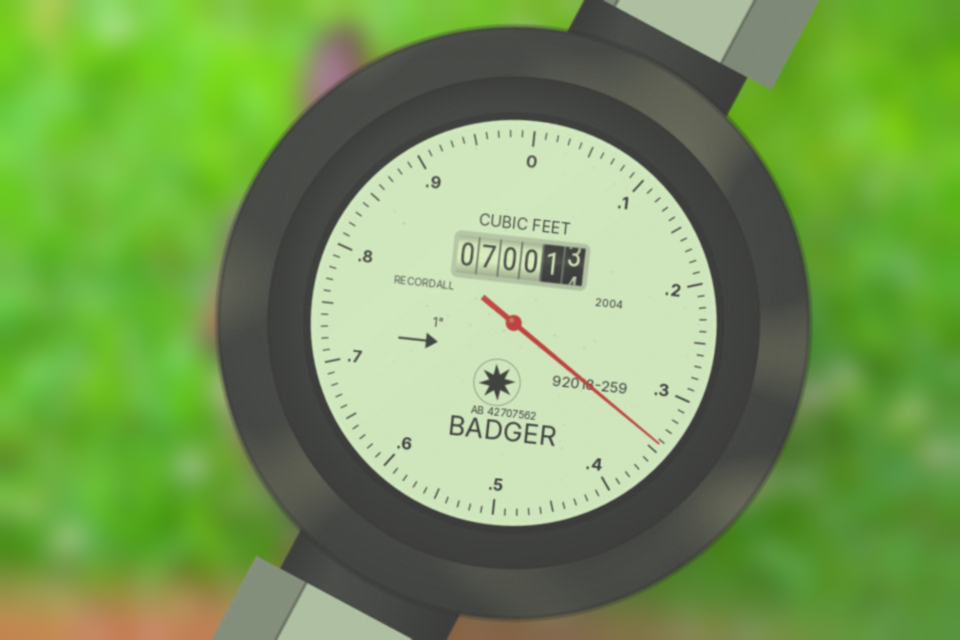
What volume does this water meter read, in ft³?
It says 70013.34 ft³
